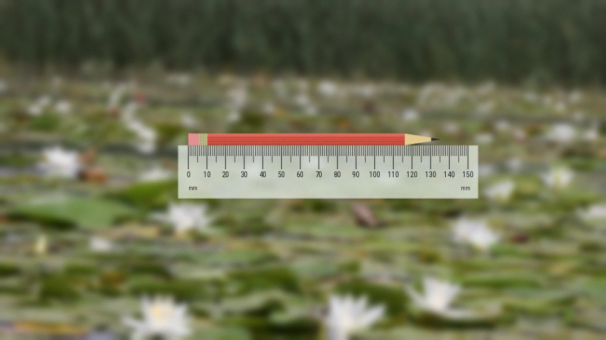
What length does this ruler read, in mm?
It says 135 mm
